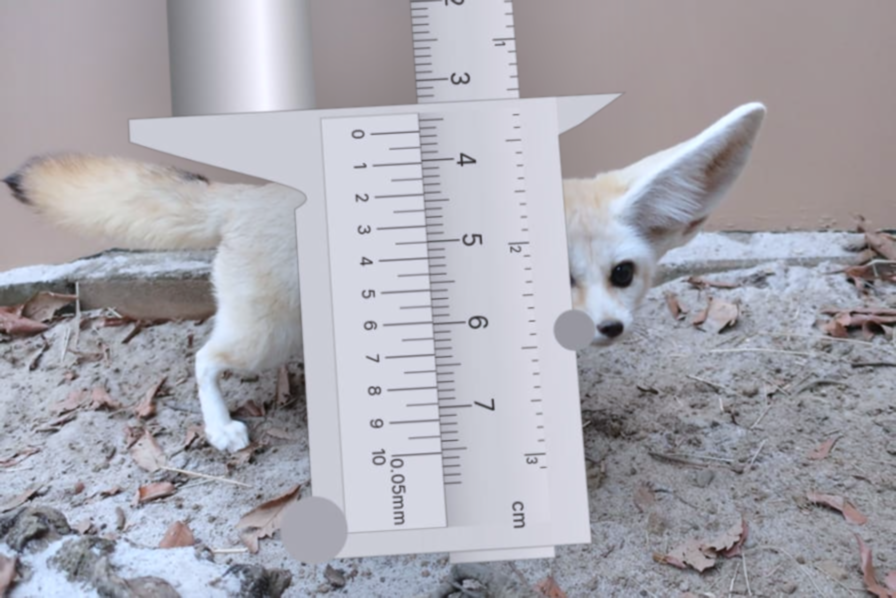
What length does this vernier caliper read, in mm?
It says 36.4 mm
